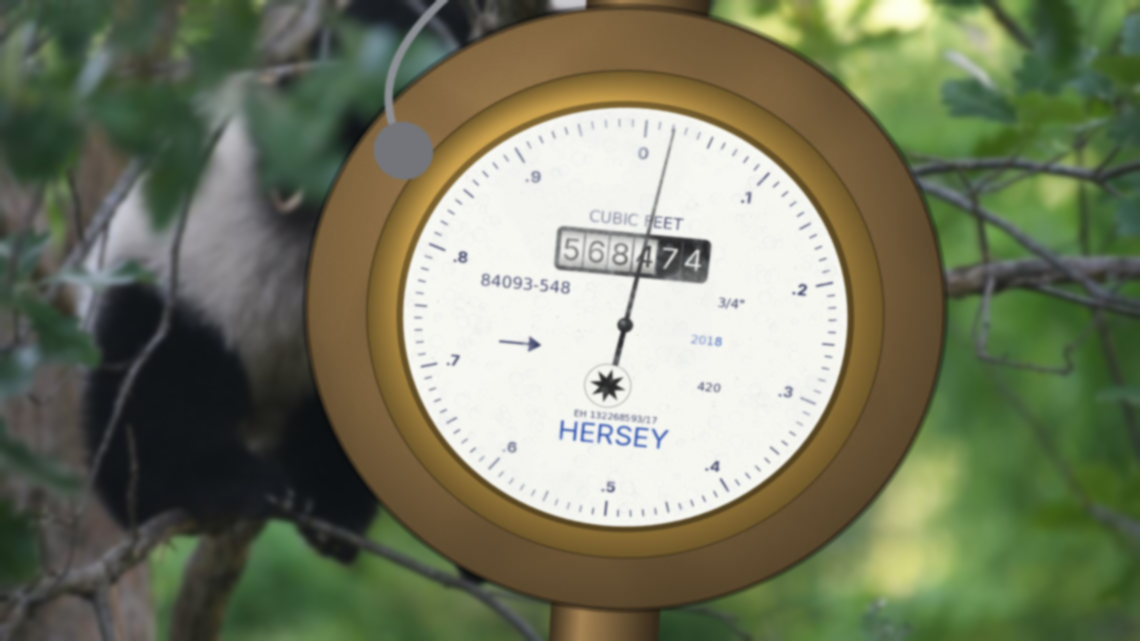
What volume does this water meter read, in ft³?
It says 568474.02 ft³
